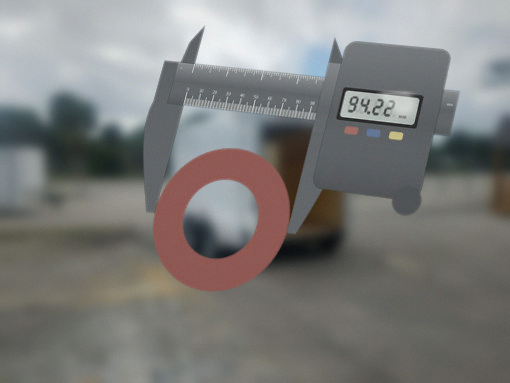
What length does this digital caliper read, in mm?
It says 94.22 mm
